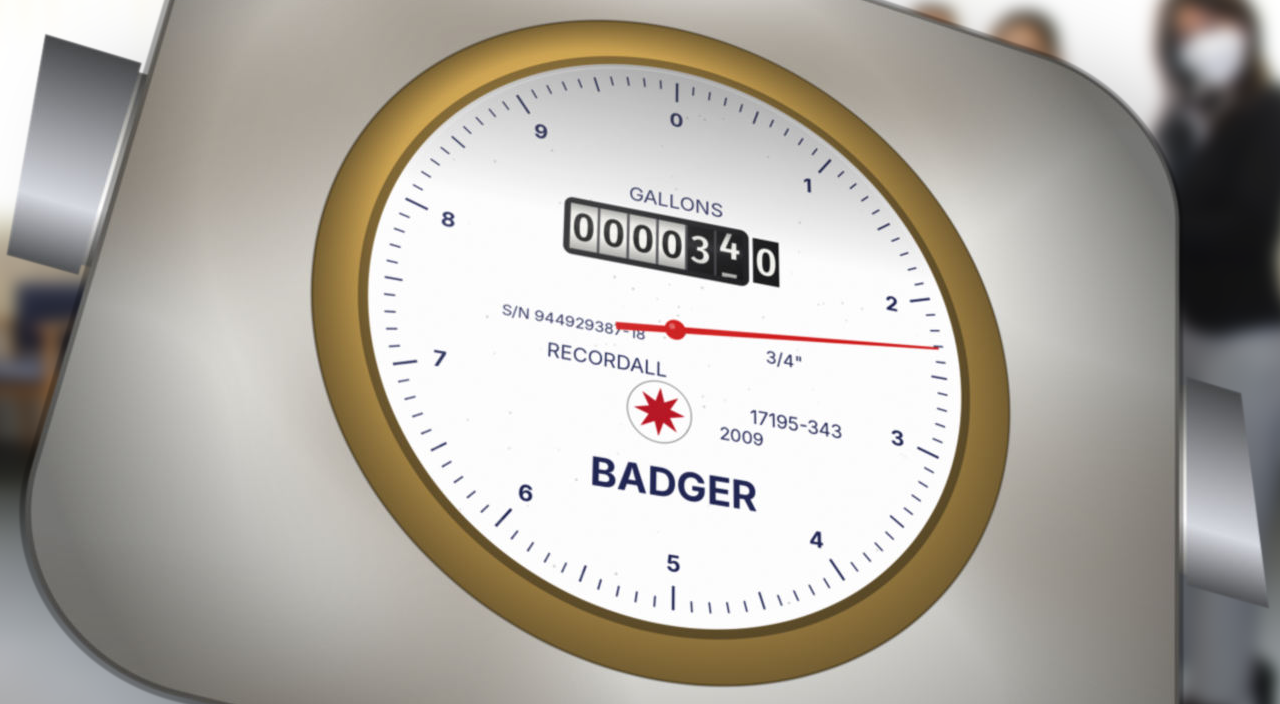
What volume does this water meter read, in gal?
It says 342.3 gal
